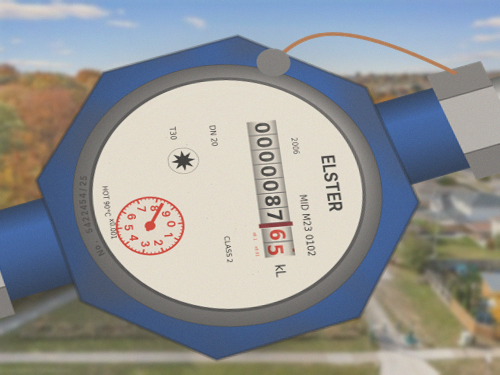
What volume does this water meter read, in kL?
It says 87.648 kL
